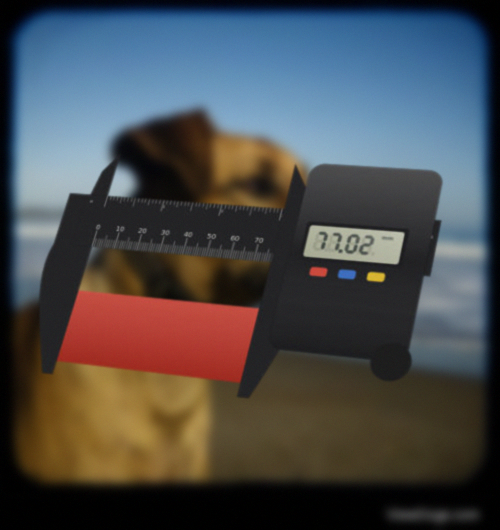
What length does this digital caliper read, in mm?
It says 77.02 mm
